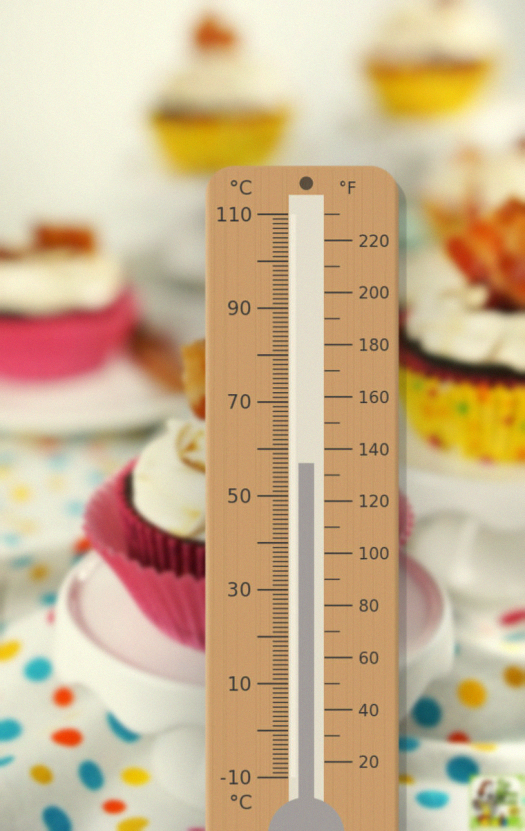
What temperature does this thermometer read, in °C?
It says 57 °C
